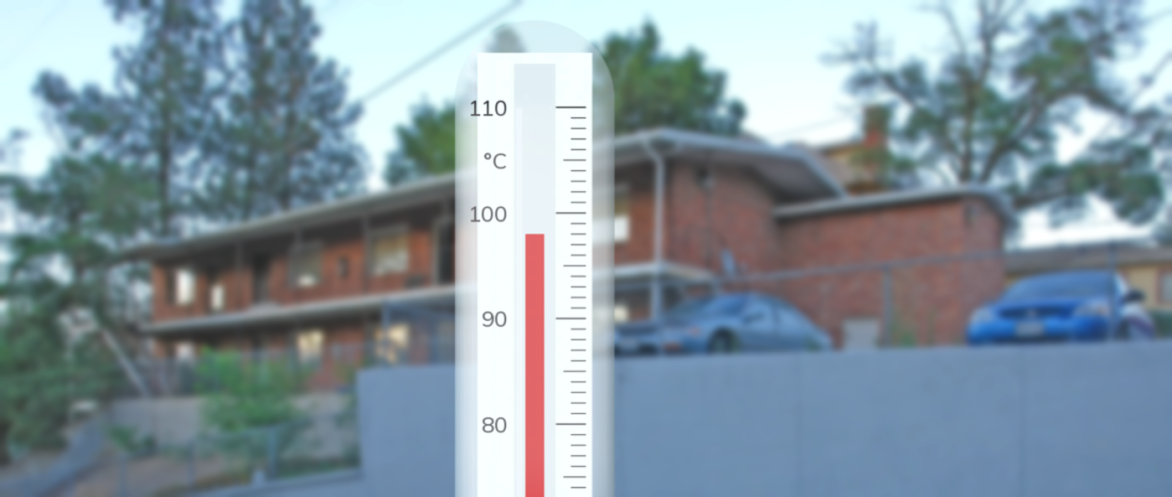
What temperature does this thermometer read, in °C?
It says 98 °C
